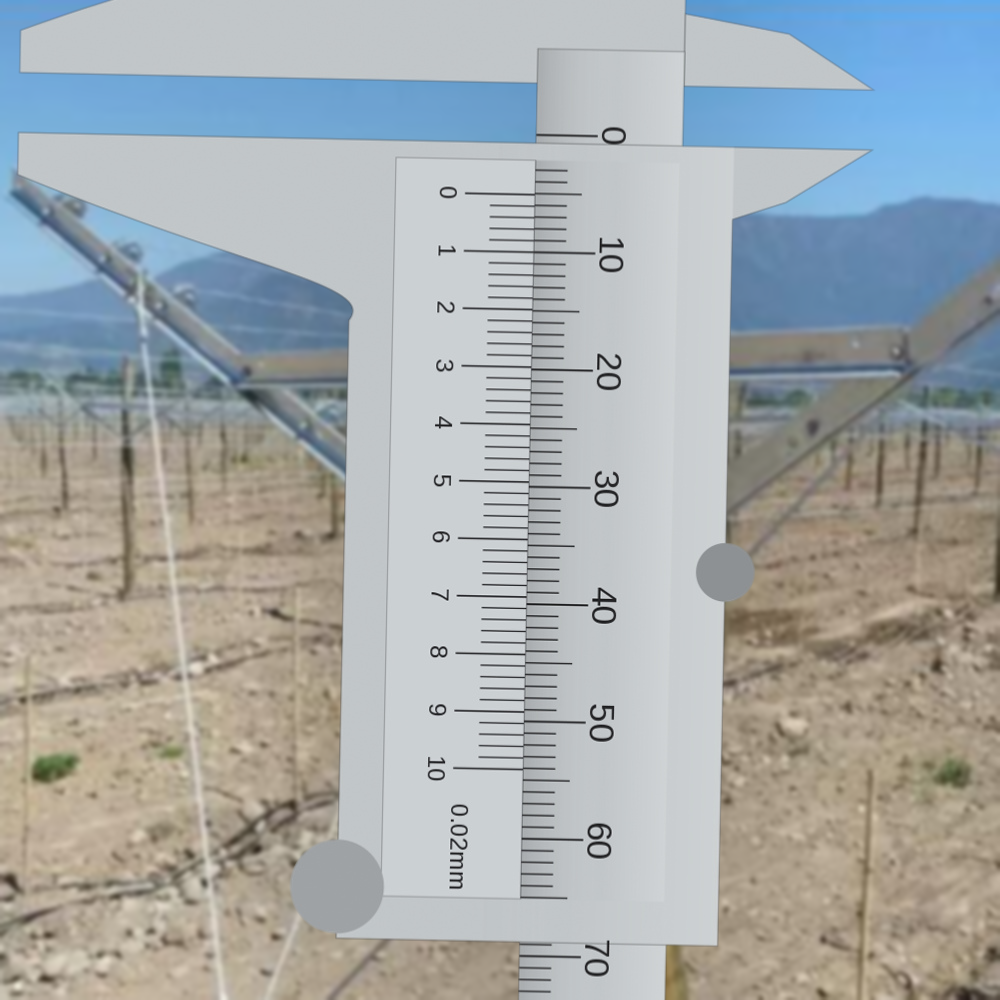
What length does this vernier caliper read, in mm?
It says 5.1 mm
